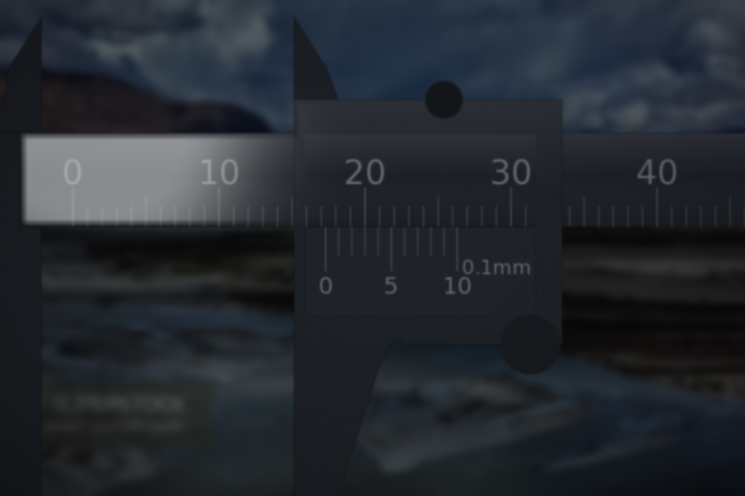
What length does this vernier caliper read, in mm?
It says 17.3 mm
